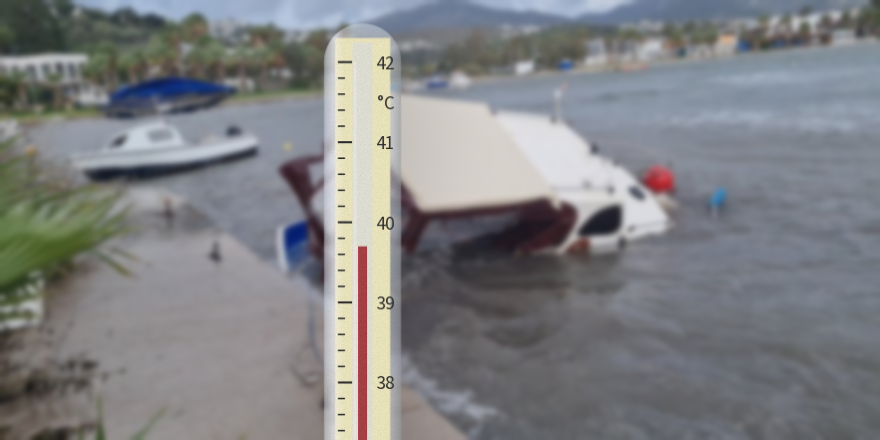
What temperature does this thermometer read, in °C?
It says 39.7 °C
